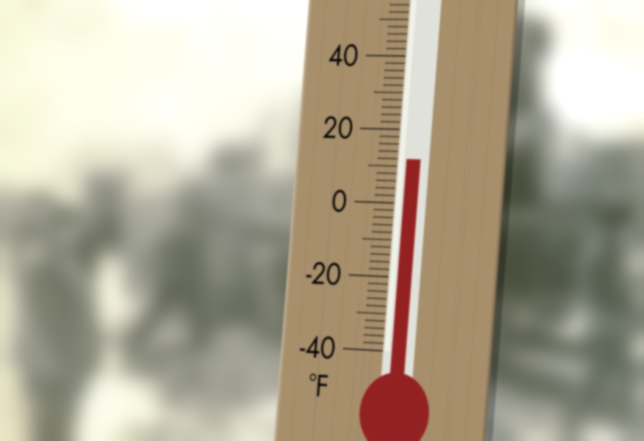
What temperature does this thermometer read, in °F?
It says 12 °F
